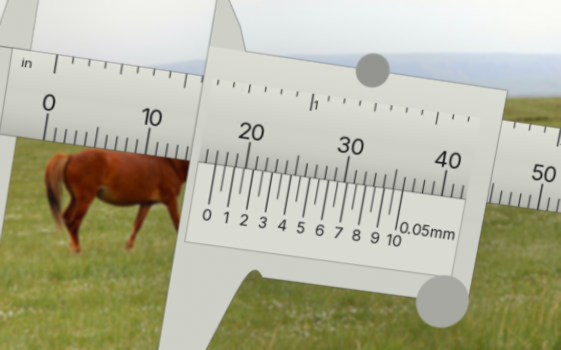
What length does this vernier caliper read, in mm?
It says 17.0 mm
